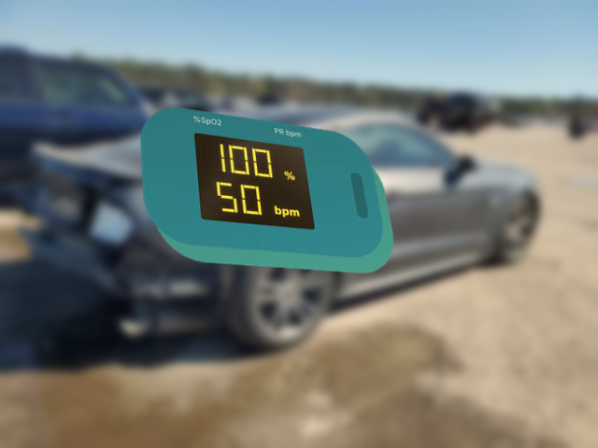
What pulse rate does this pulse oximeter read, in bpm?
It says 50 bpm
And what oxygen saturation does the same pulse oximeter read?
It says 100 %
